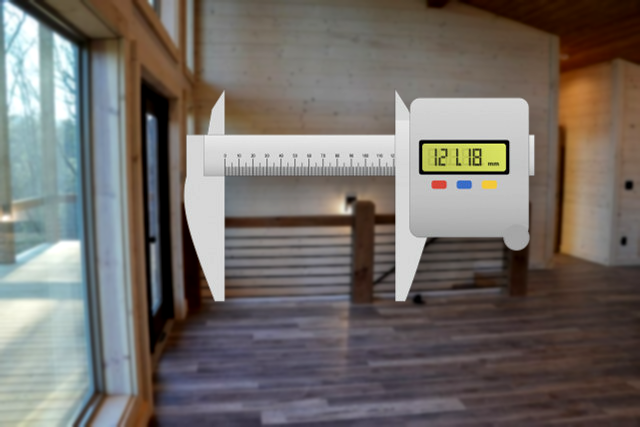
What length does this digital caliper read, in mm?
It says 121.18 mm
